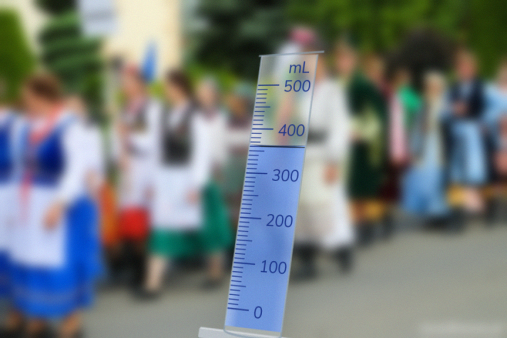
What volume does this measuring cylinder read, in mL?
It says 360 mL
